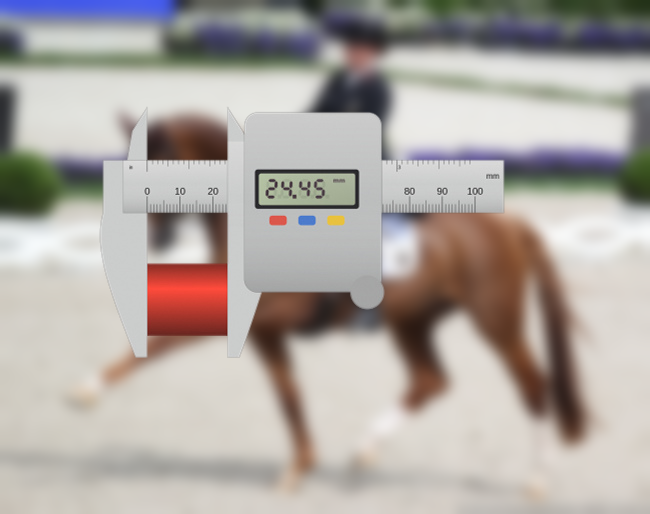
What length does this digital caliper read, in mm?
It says 24.45 mm
